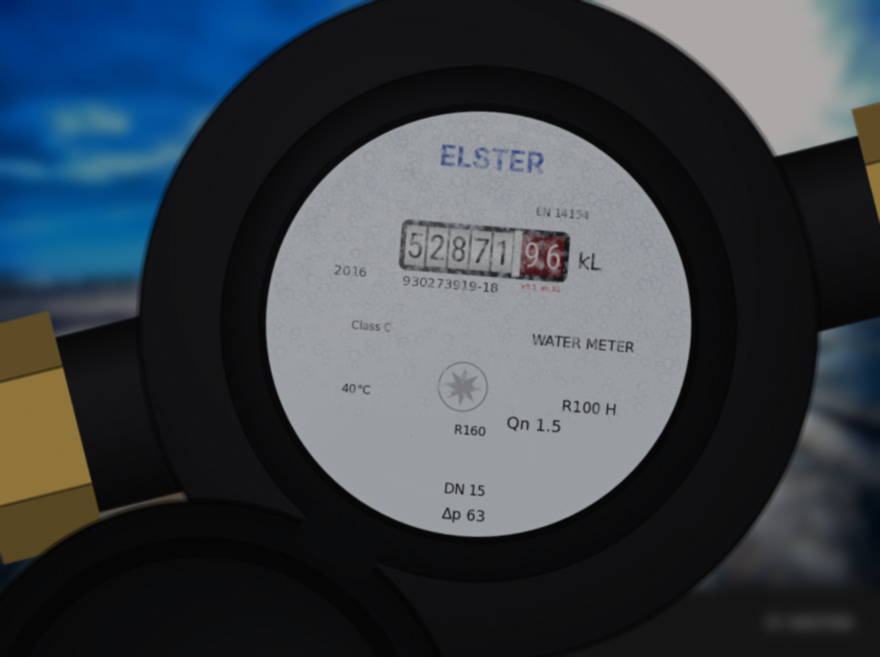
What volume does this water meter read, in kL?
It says 52871.96 kL
